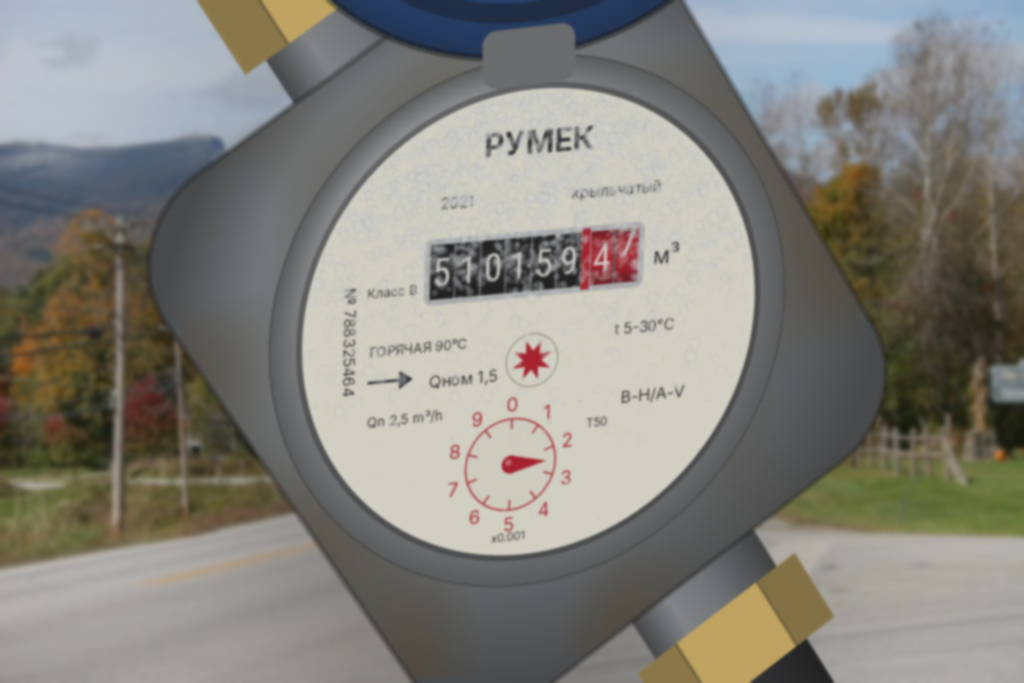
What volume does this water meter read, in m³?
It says 510159.472 m³
